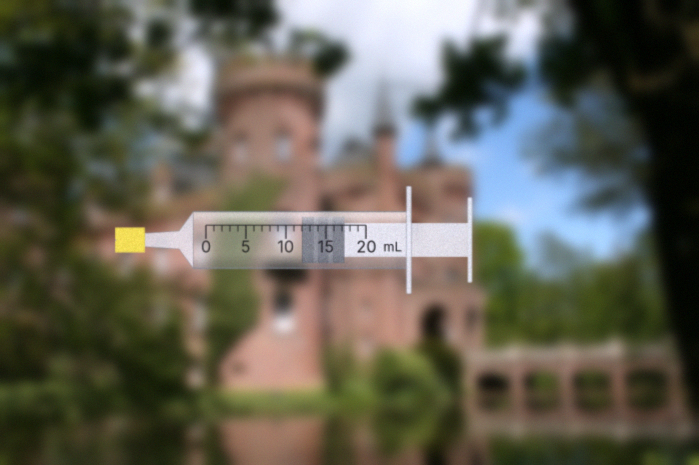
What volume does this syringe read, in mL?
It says 12 mL
